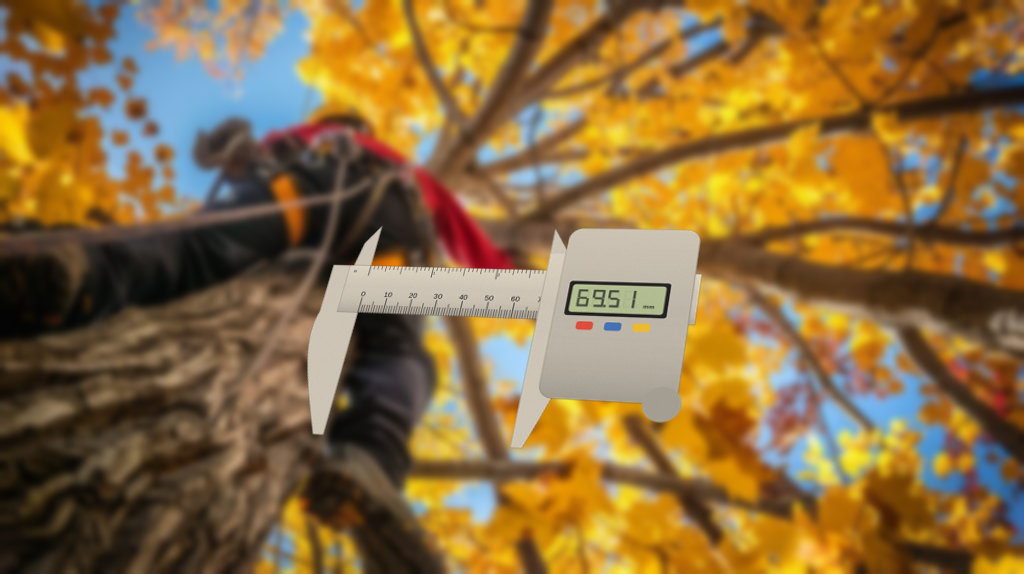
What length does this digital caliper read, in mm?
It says 69.51 mm
